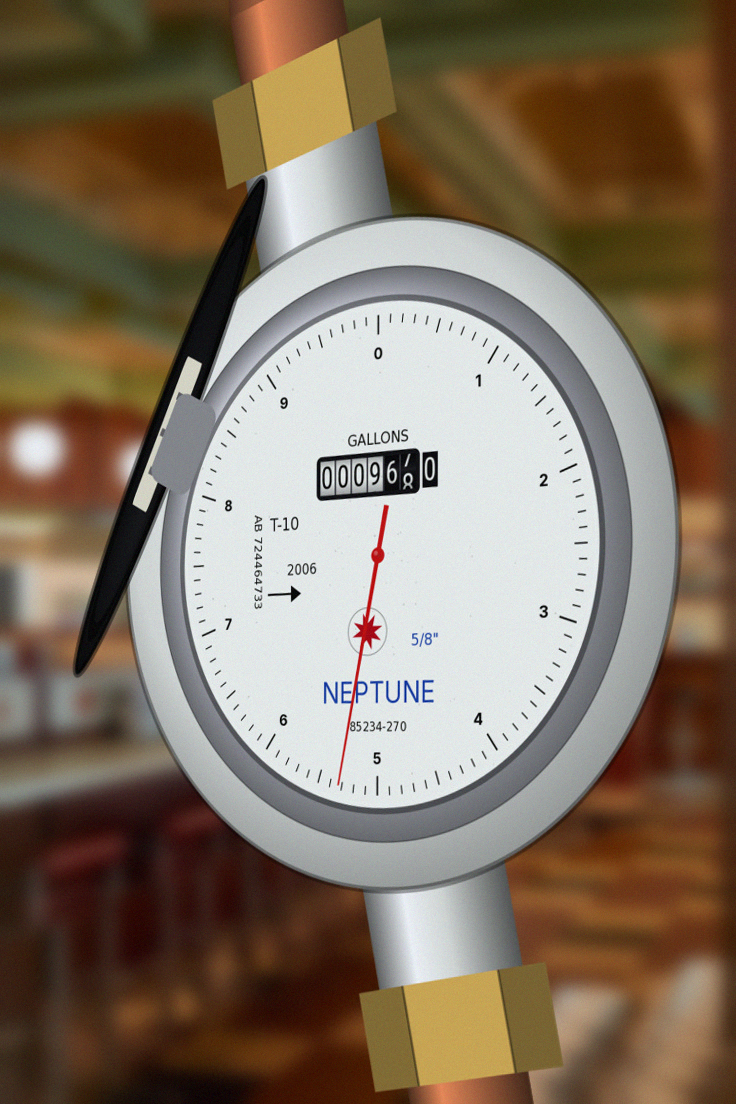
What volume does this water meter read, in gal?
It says 9675.3 gal
